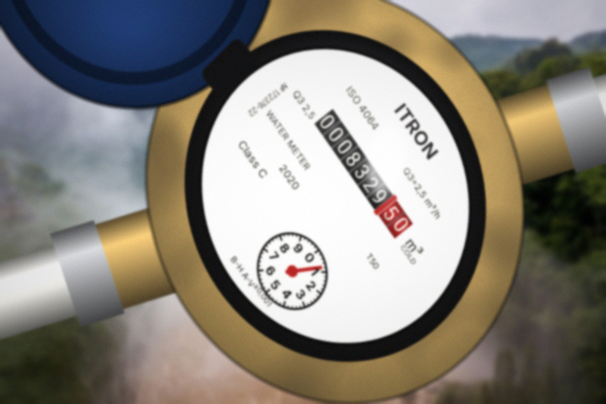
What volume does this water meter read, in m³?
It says 8329.500 m³
